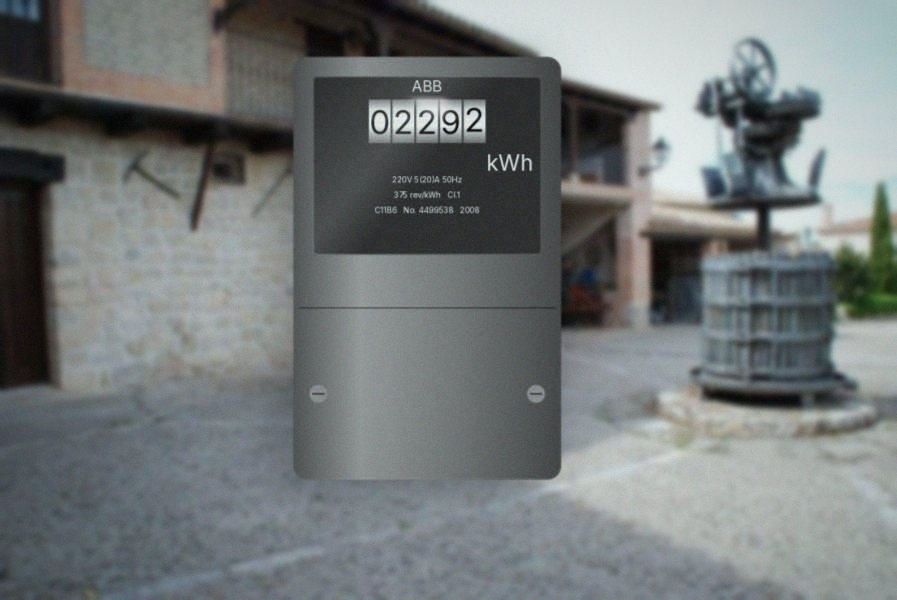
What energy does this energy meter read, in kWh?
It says 2292 kWh
